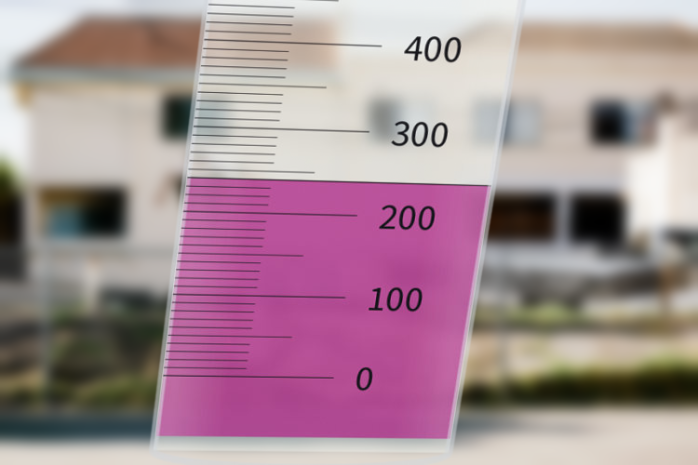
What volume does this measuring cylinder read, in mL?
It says 240 mL
